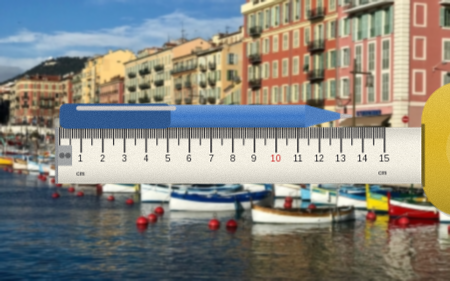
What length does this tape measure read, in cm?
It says 13.5 cm
